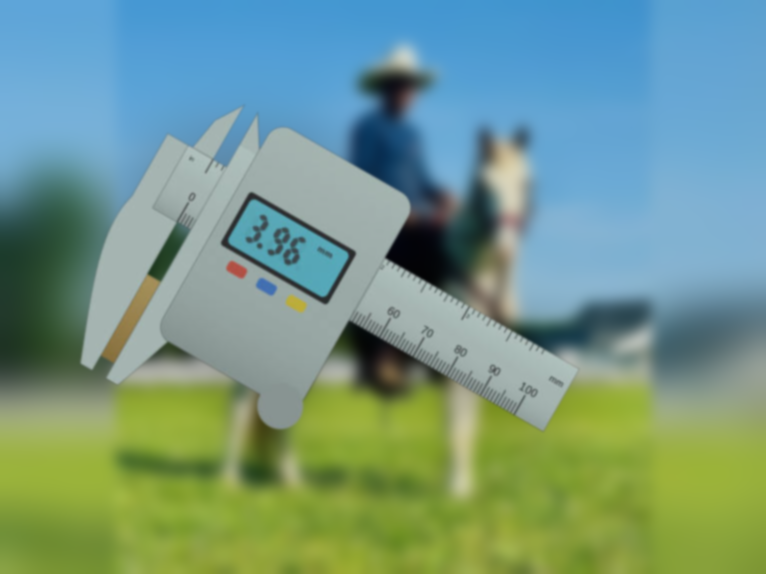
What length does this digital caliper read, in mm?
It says 3.96 mm
